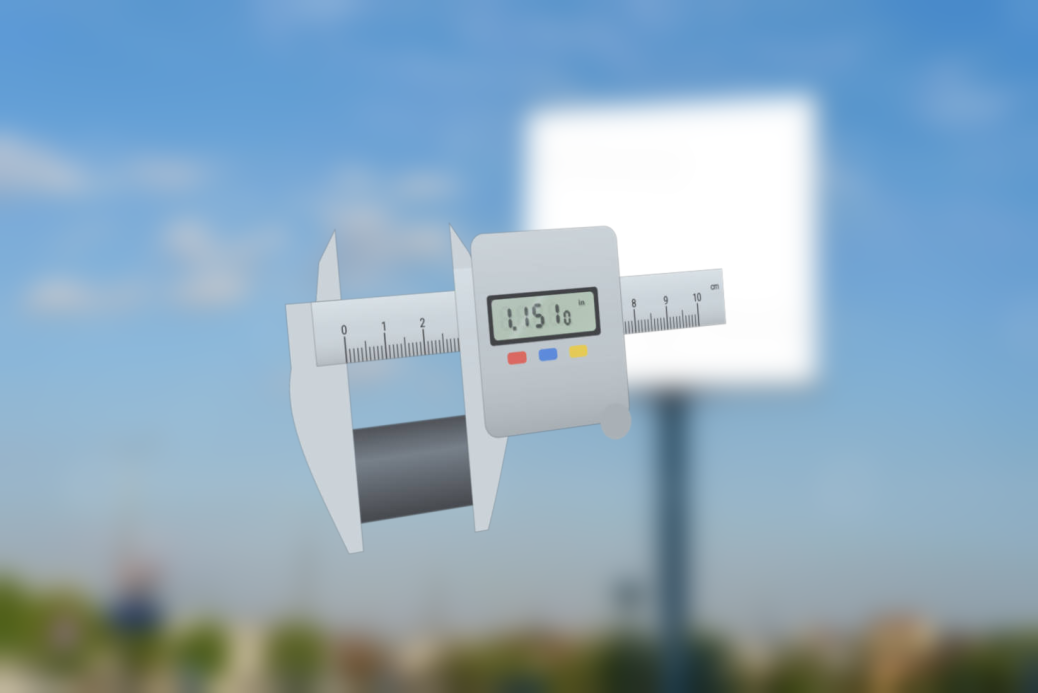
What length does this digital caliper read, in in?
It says 1.1510 in
